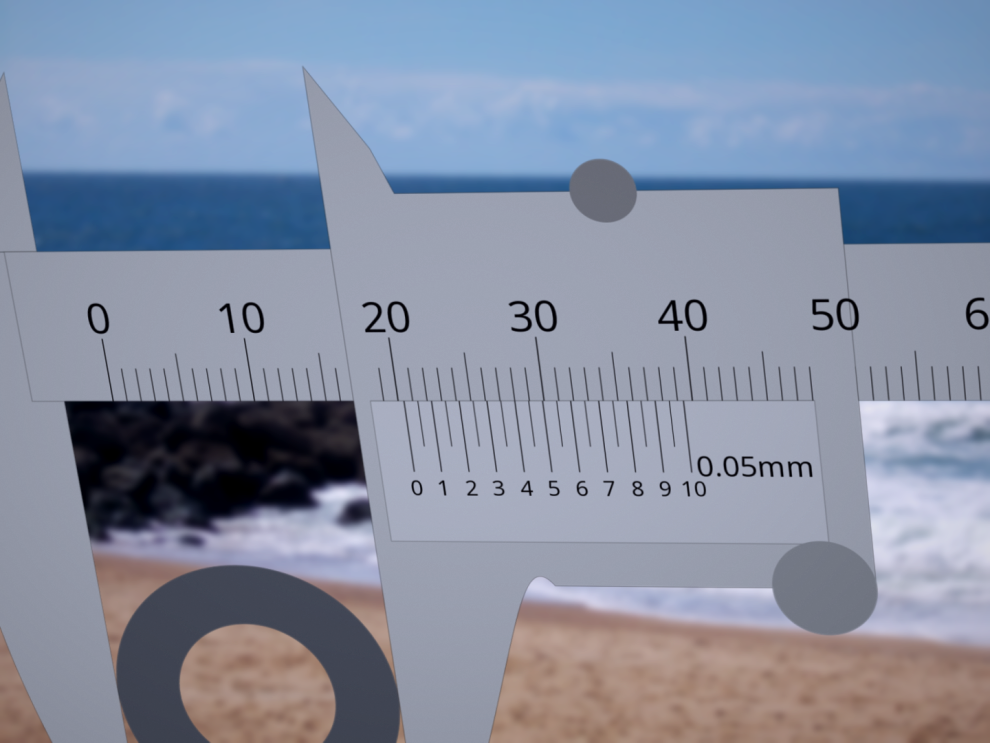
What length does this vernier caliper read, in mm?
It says 20.4 mm
